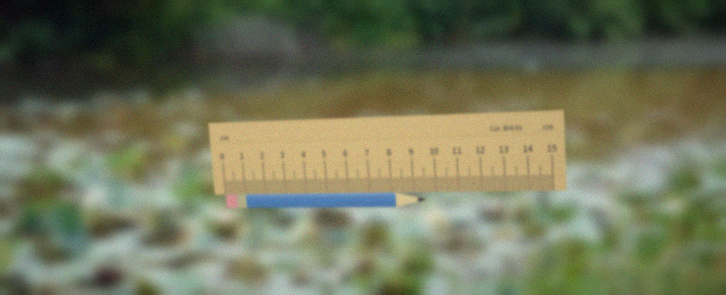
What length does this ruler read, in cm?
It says 9.5 cm
